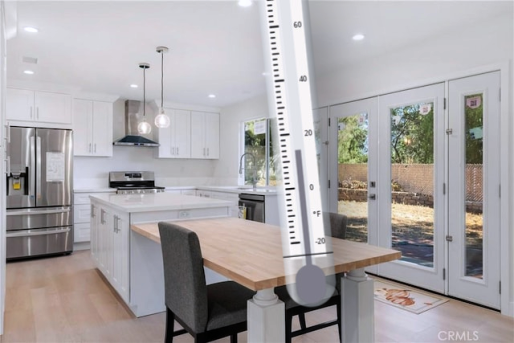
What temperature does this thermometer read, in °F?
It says 14 °F
